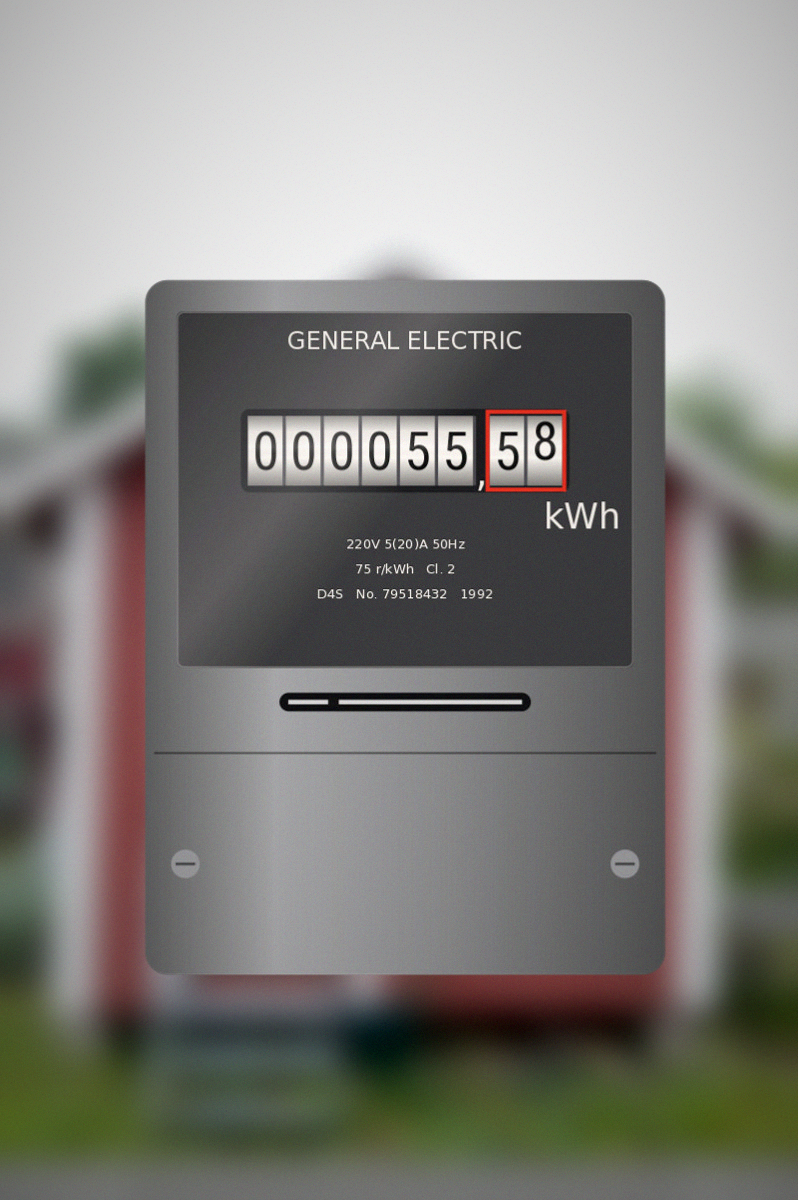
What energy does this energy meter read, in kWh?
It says 55.58 kWh
